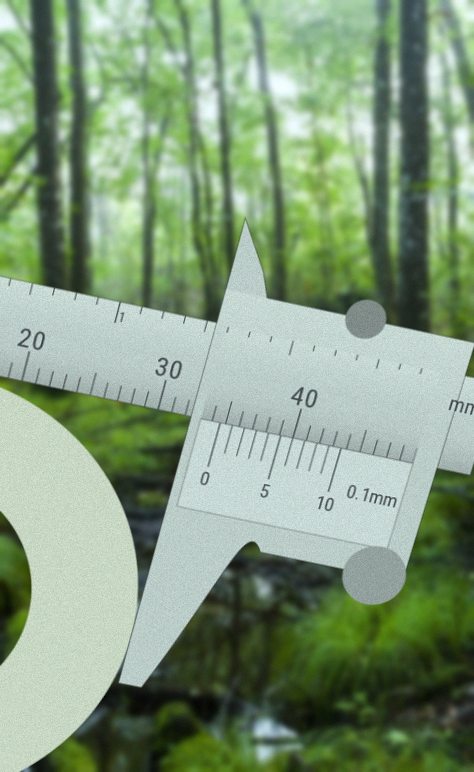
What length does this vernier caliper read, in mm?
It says 34.6 mm
